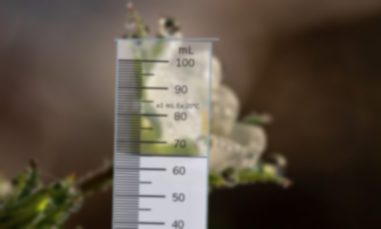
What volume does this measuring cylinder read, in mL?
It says 65 mL
